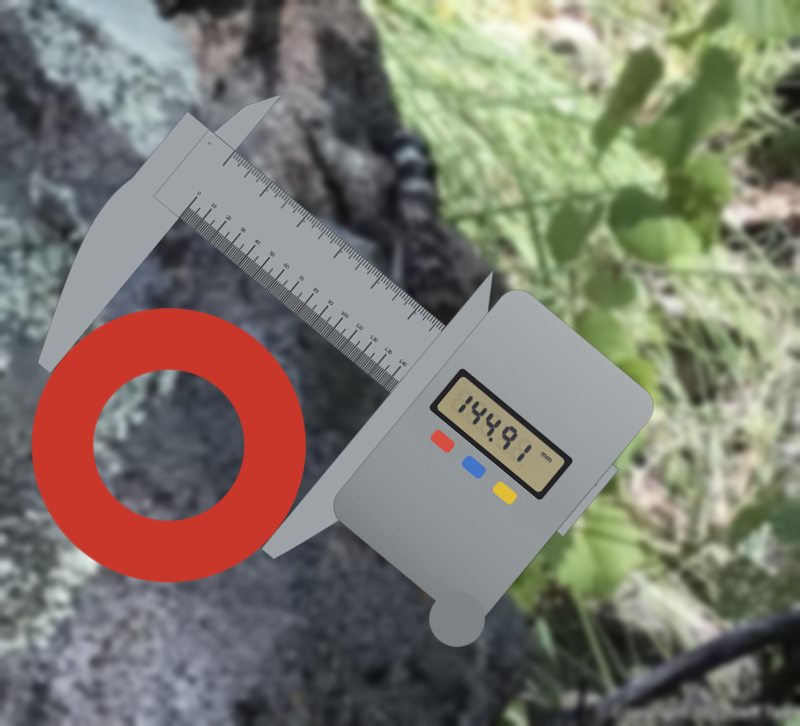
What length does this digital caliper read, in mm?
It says 144.91 mm
